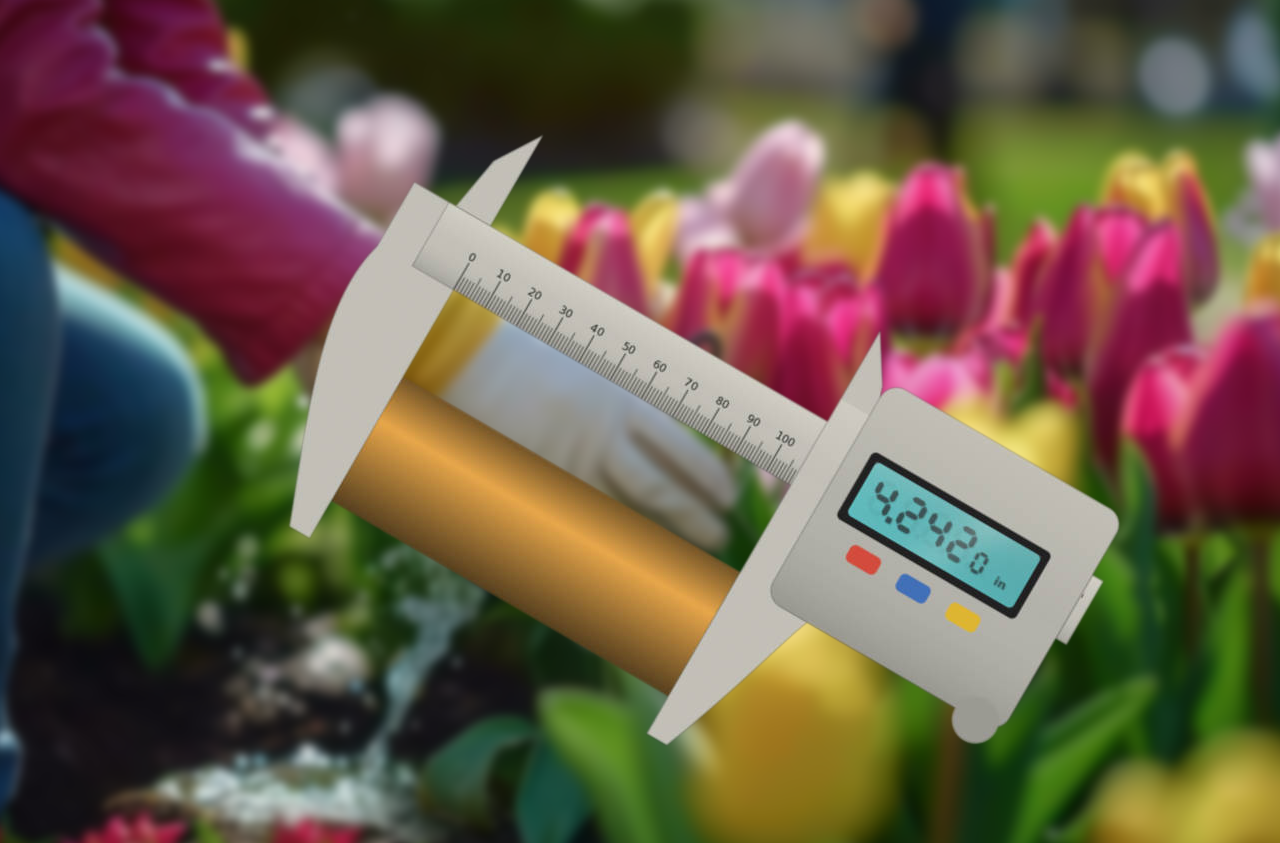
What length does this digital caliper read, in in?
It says 4.2420 in
